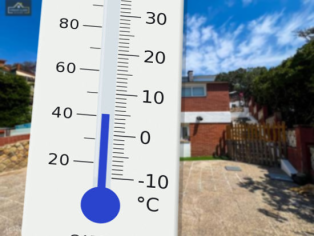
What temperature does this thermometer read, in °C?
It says 5 °C
